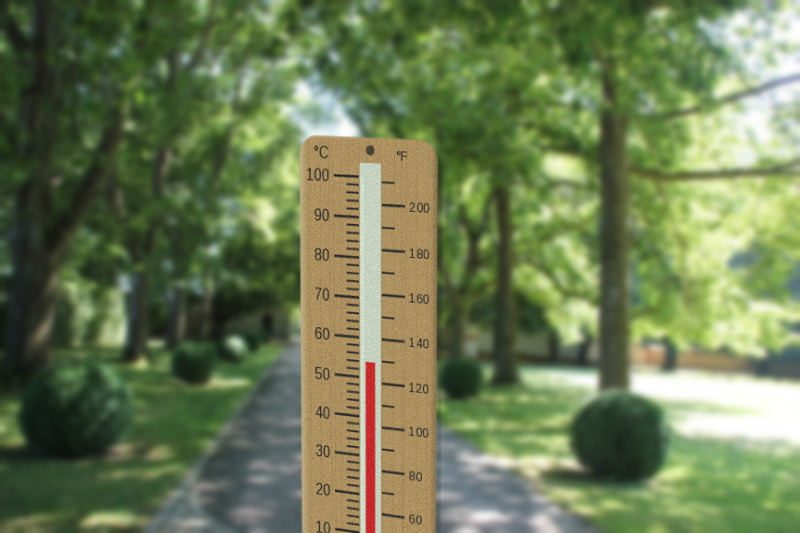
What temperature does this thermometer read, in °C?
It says 54 °C
